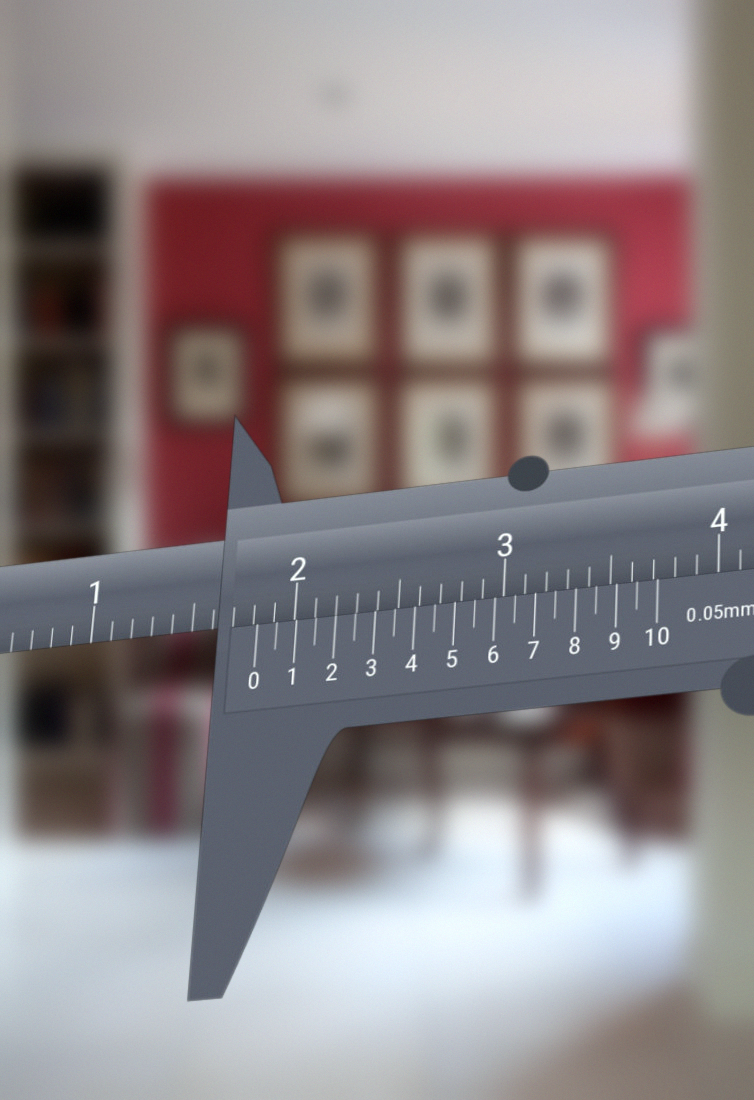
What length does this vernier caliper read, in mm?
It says 18.2 mm
